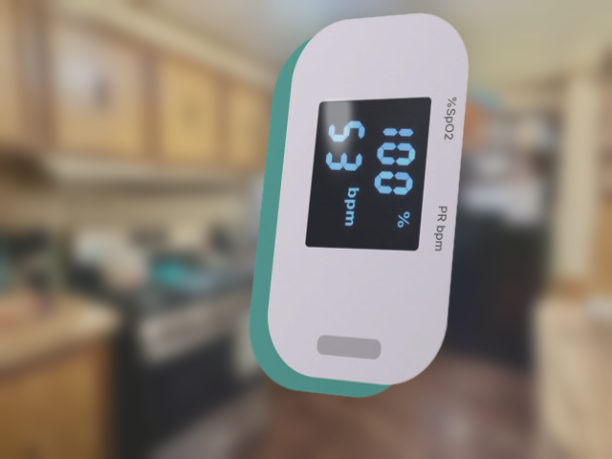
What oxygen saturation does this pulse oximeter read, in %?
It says 100 %
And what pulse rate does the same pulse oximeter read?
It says 53 bpm
